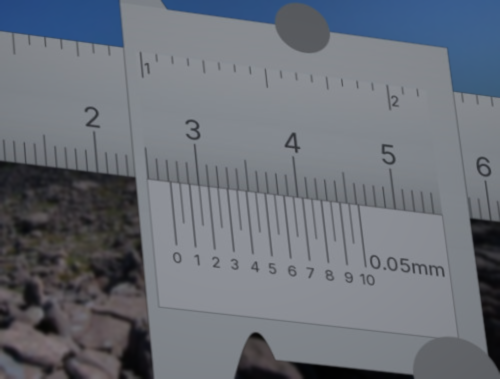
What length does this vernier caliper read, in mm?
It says 27.2 mm
